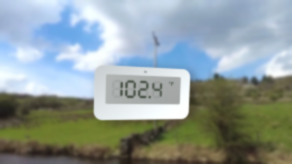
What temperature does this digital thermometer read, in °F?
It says 102.4 °F
